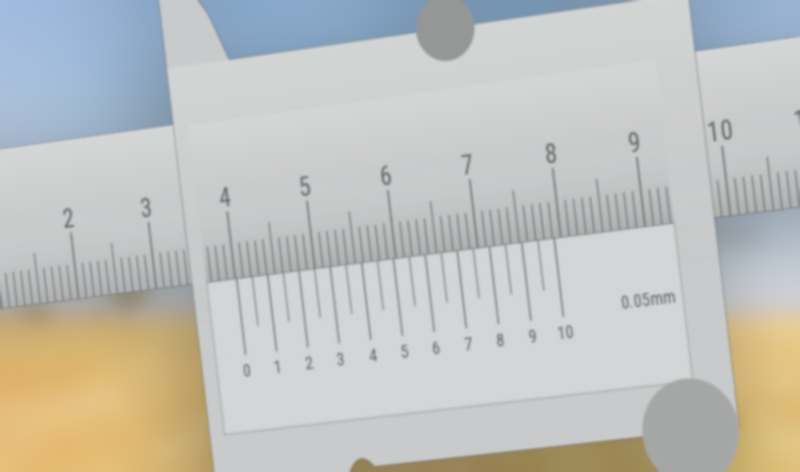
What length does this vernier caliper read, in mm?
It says 40.2 mm
